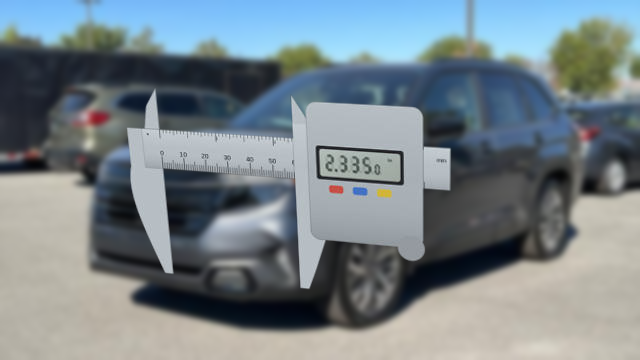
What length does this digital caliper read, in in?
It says 2.3350 in
